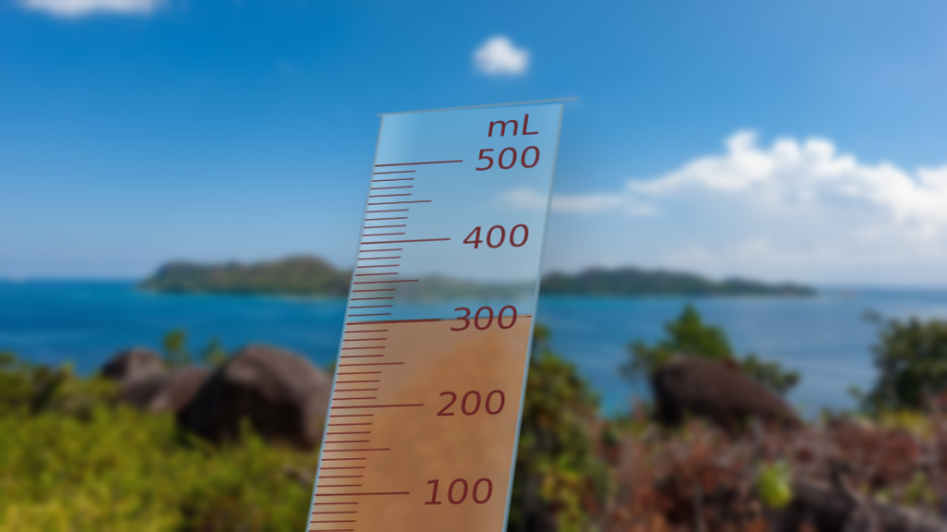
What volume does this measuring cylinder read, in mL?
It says 300 mL
